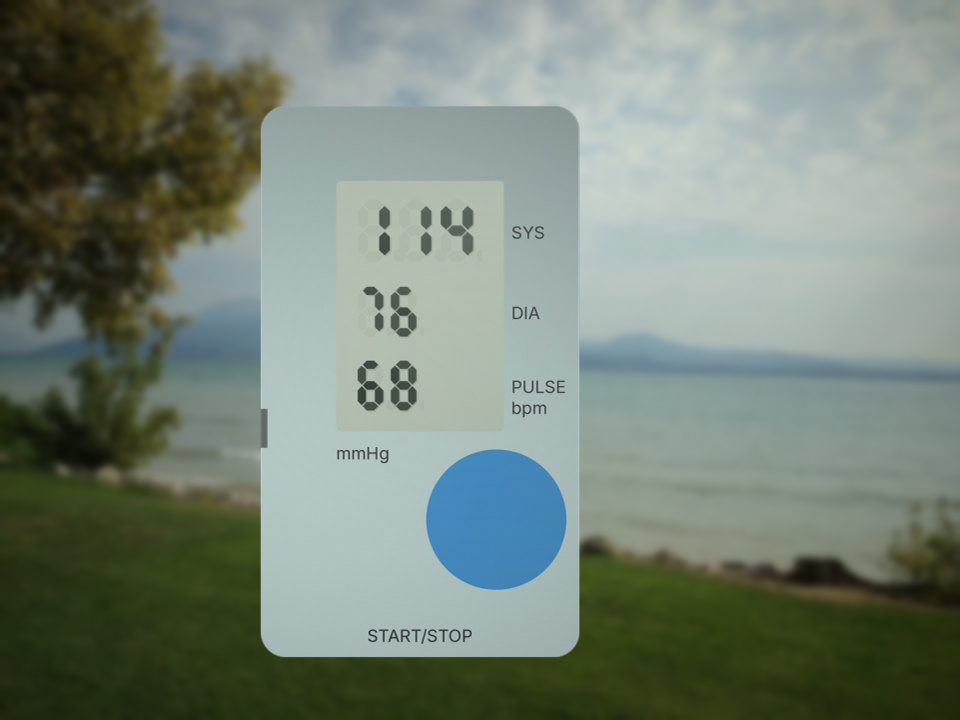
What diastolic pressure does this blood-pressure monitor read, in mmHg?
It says 76 mmHg
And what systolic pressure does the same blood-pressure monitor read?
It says 114 mmHg
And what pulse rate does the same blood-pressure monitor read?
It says 68 bpm
